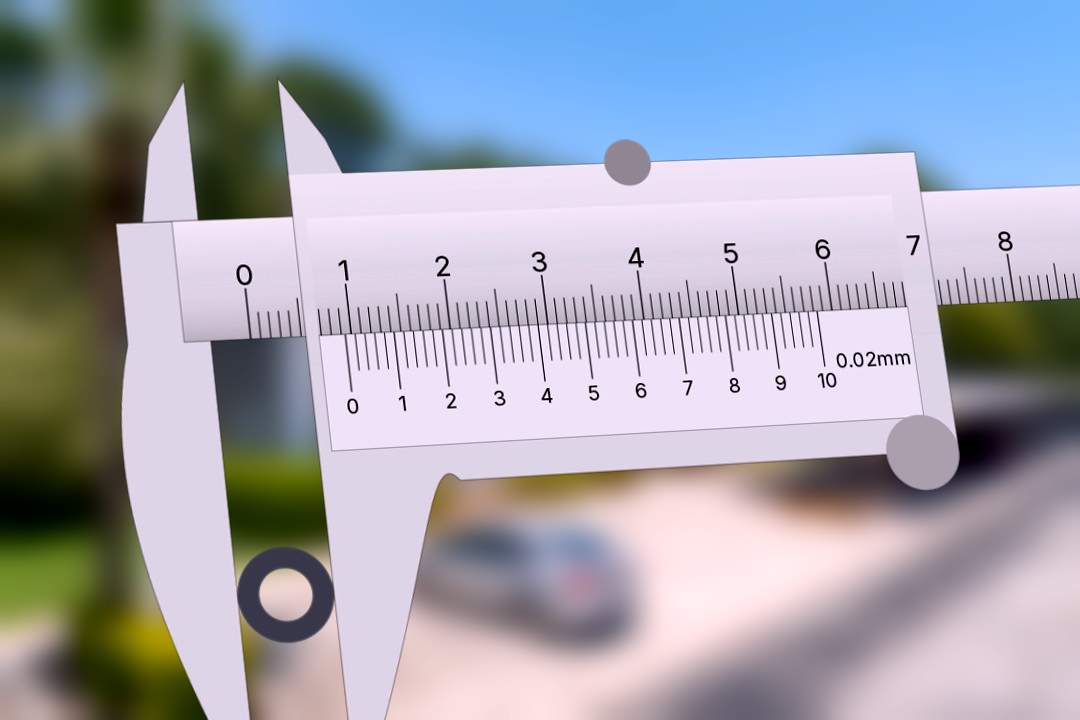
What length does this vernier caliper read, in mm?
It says 9.4 mm
